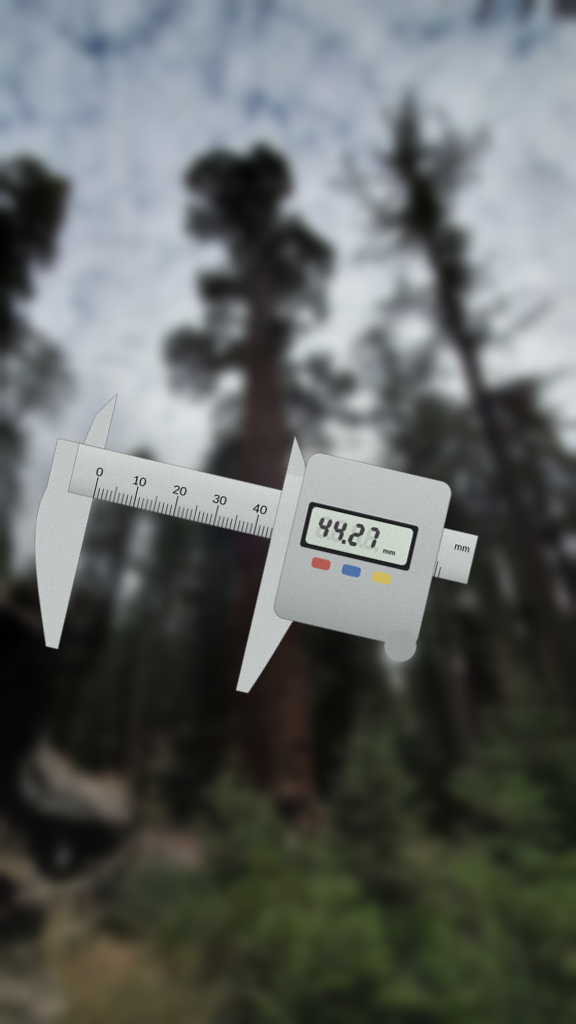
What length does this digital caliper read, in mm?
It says 44.27 mm
